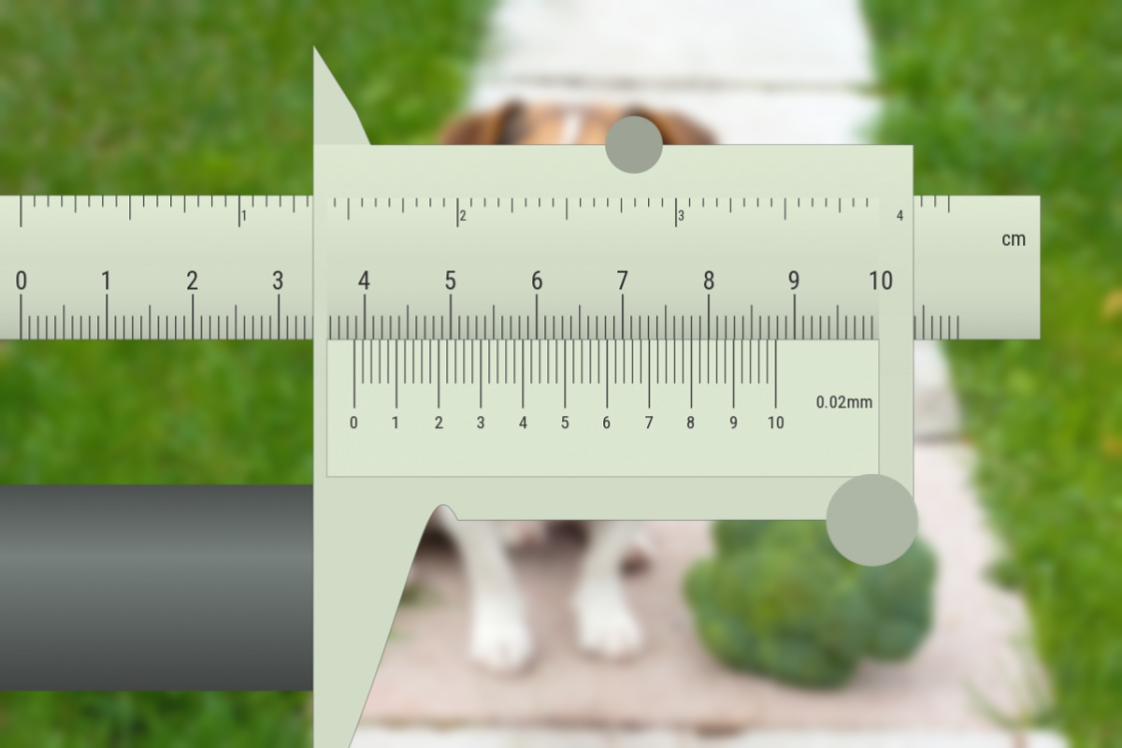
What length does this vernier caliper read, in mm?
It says 38.8 mm
